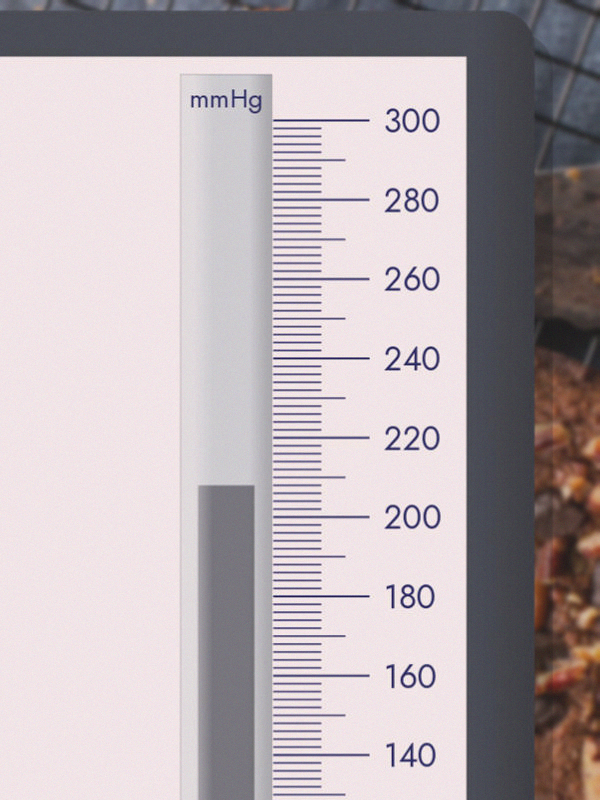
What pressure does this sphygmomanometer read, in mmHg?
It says 208 mmHg
